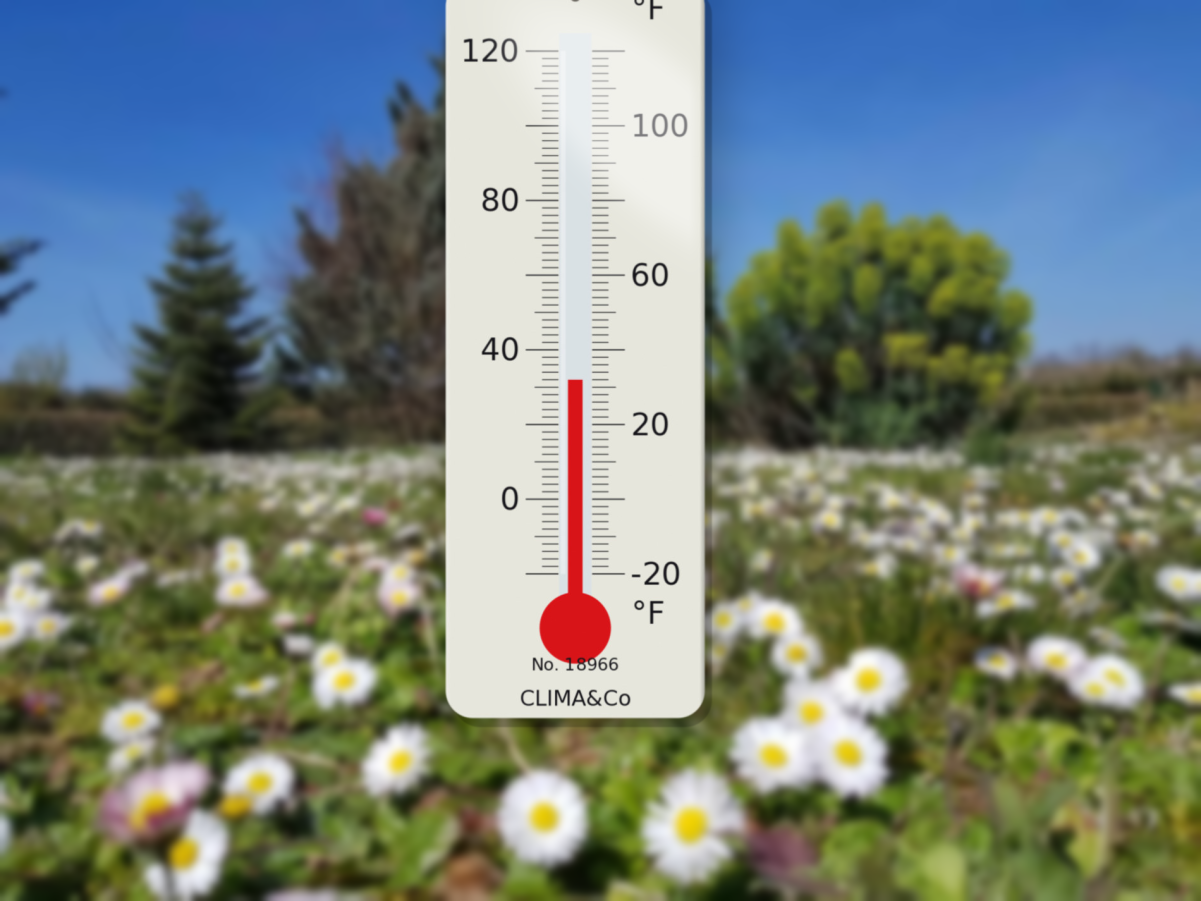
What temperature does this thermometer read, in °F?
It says 32 °F
